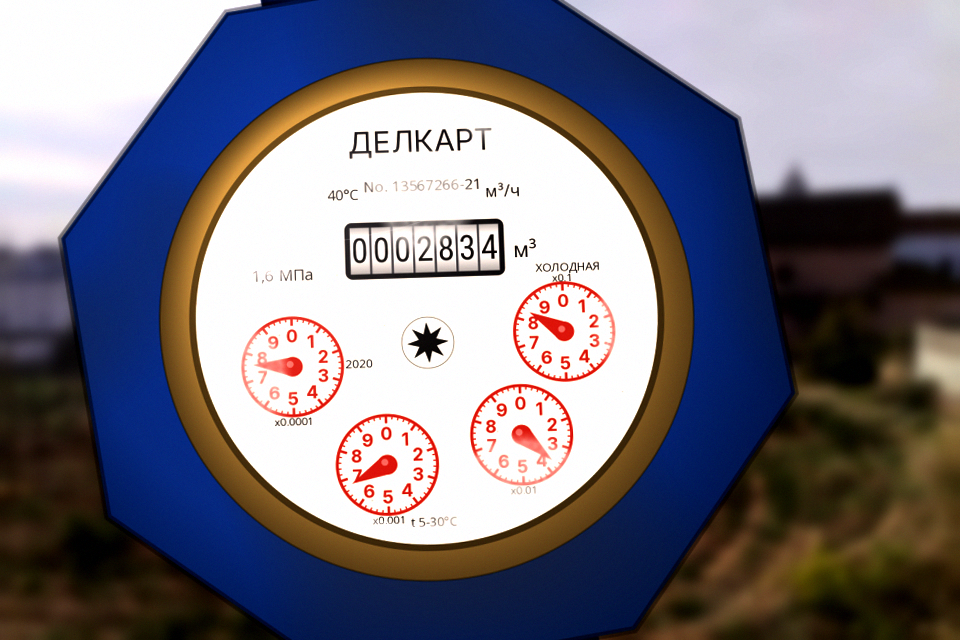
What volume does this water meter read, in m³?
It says 2834.8367 m³
